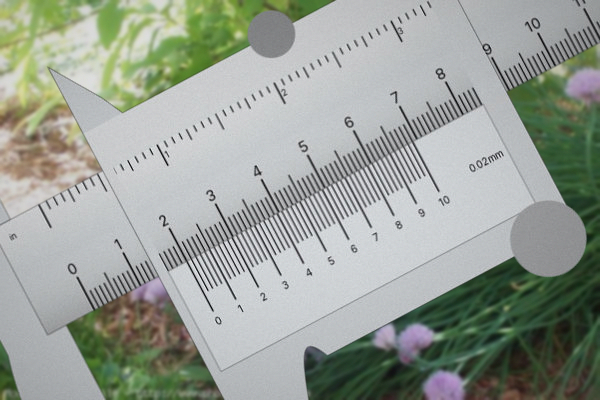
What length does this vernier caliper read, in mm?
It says 20.0 mm
